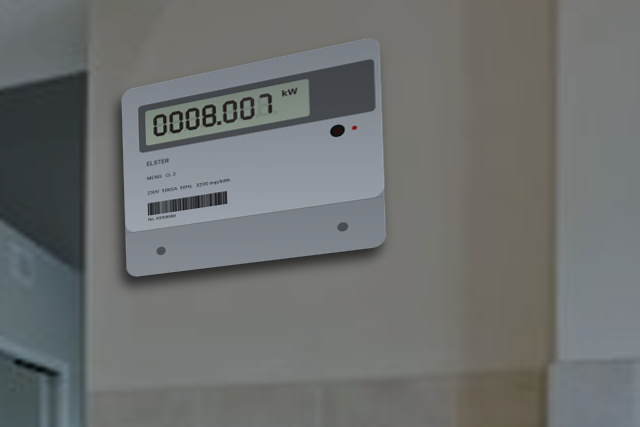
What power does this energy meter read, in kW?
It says 8.007 kW
